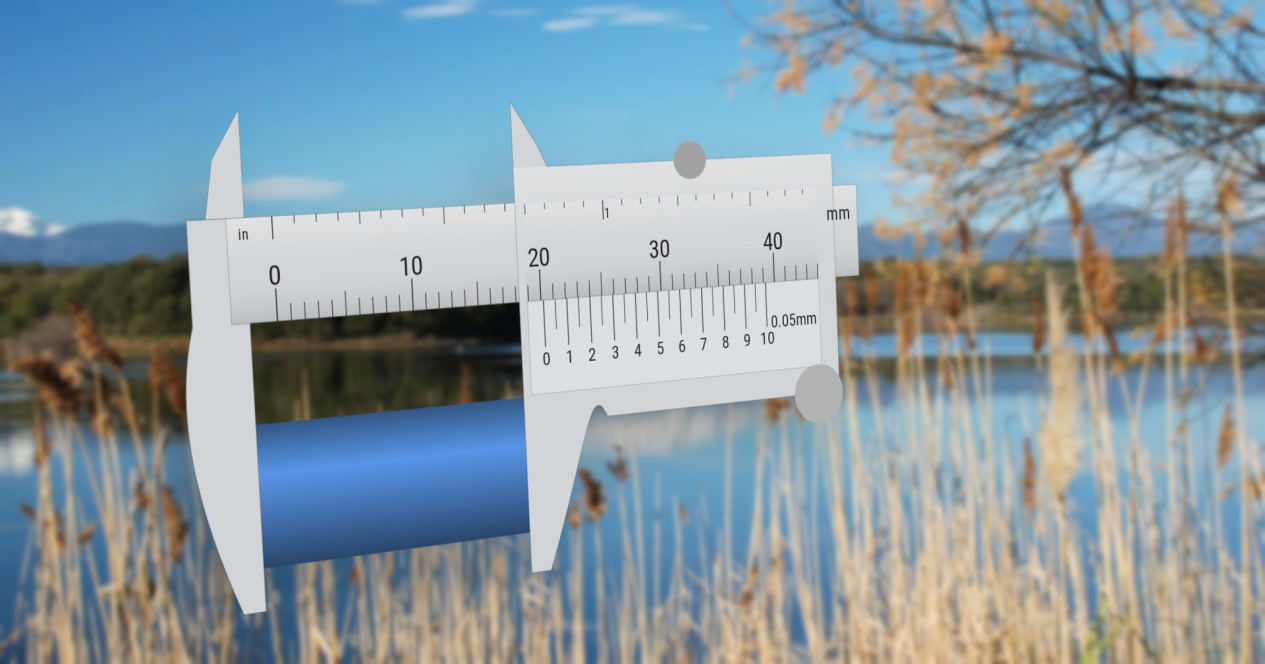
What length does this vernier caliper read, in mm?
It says 20.2 mm
